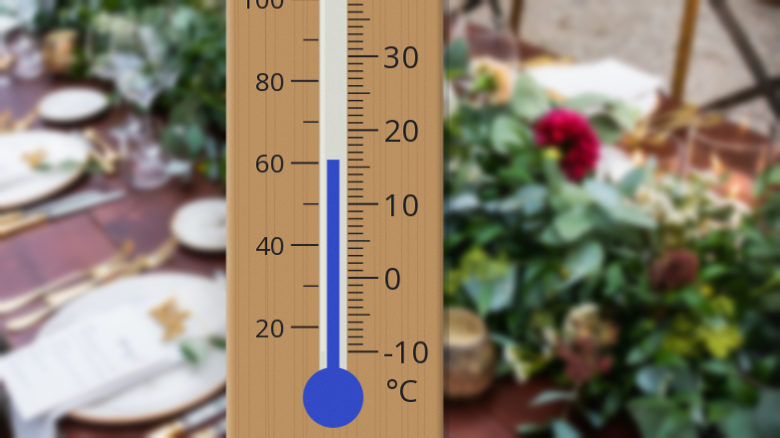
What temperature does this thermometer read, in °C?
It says 16 °C
